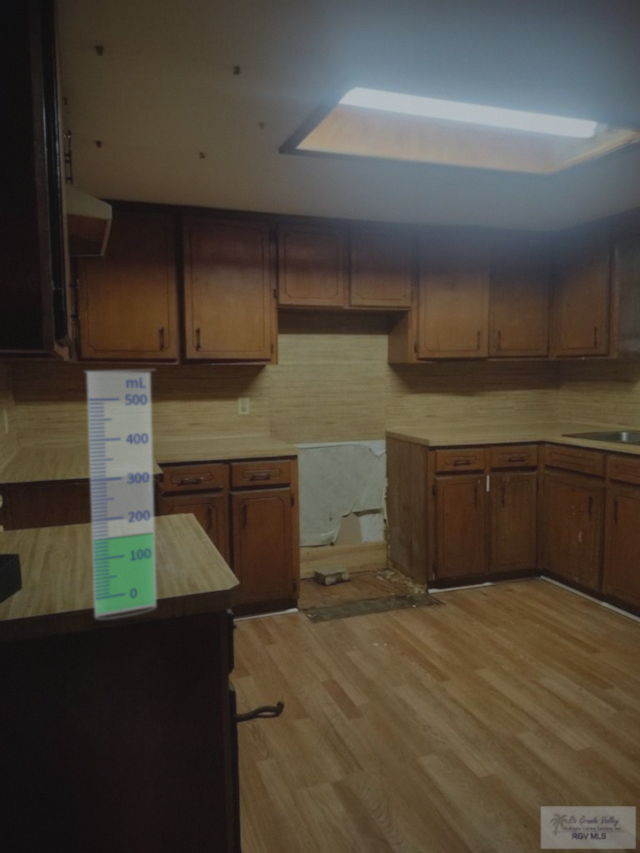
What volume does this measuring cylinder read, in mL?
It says 150 mL
